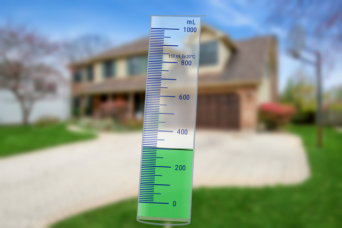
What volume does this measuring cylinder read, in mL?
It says 300 mL
